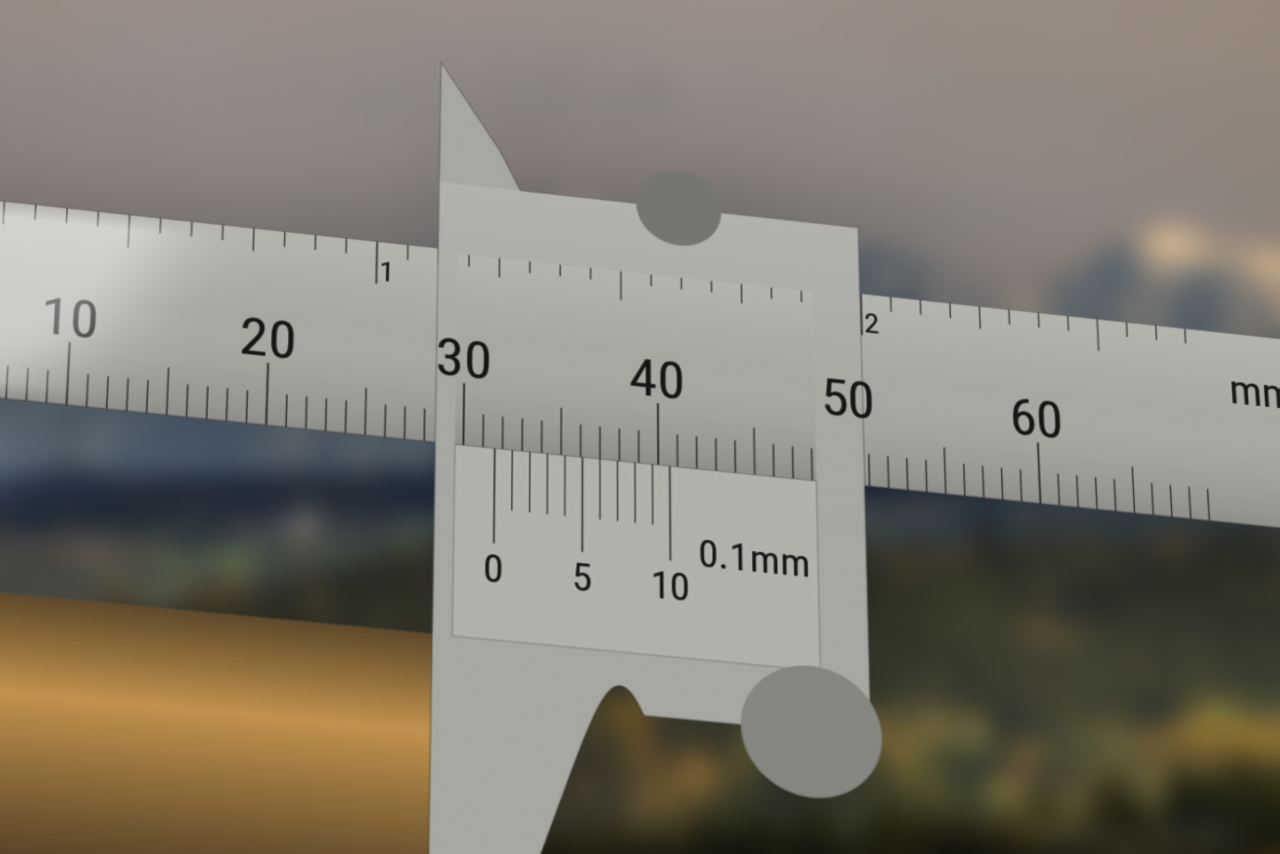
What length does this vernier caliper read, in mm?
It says 31.6 mm
